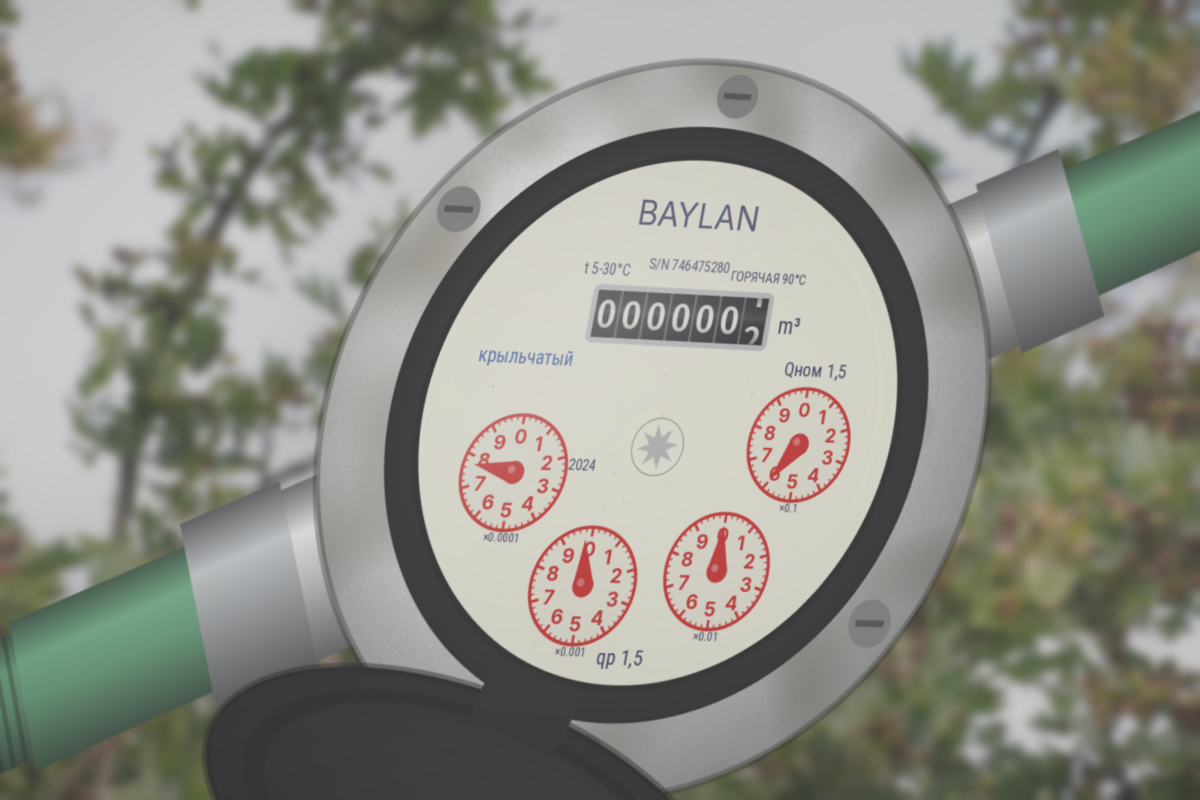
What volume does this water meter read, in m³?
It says 1.5997 m³
